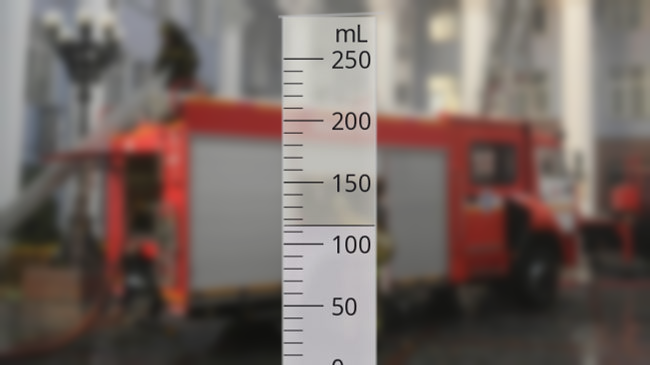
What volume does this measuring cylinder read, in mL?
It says 115 mL
